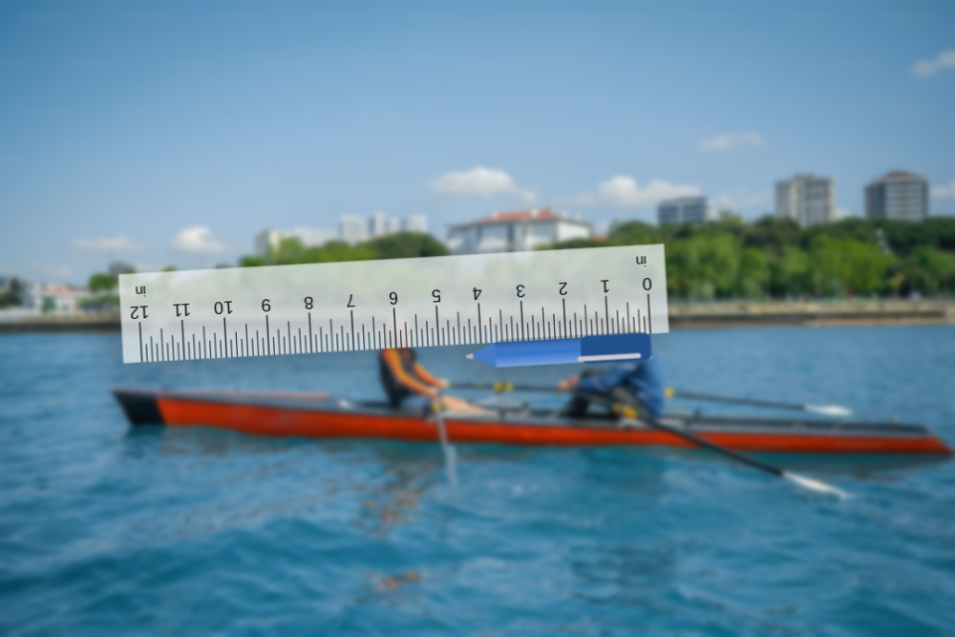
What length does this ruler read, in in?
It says 4.375 in
